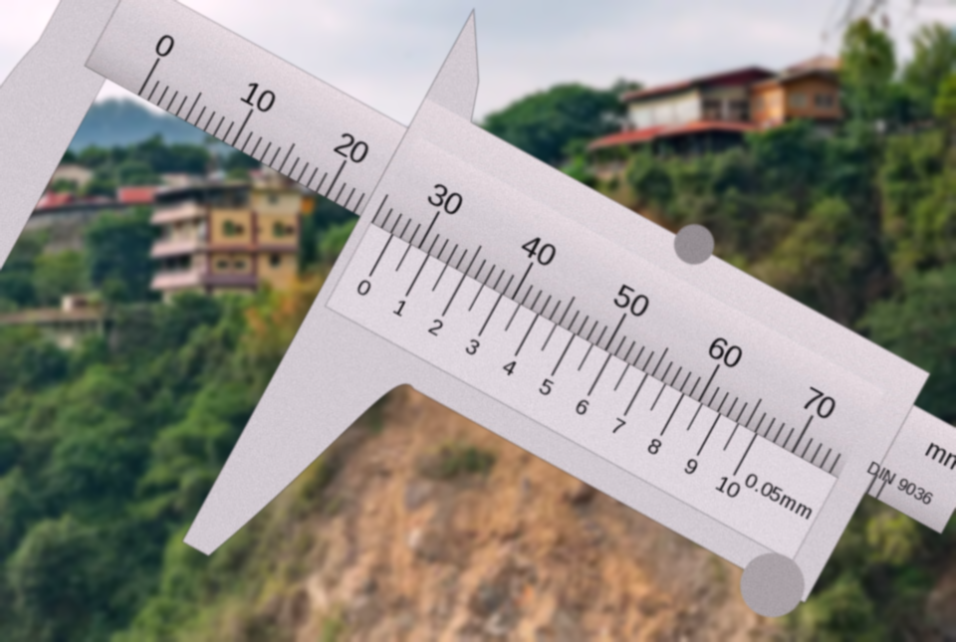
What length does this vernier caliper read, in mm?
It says 27.2 mm
